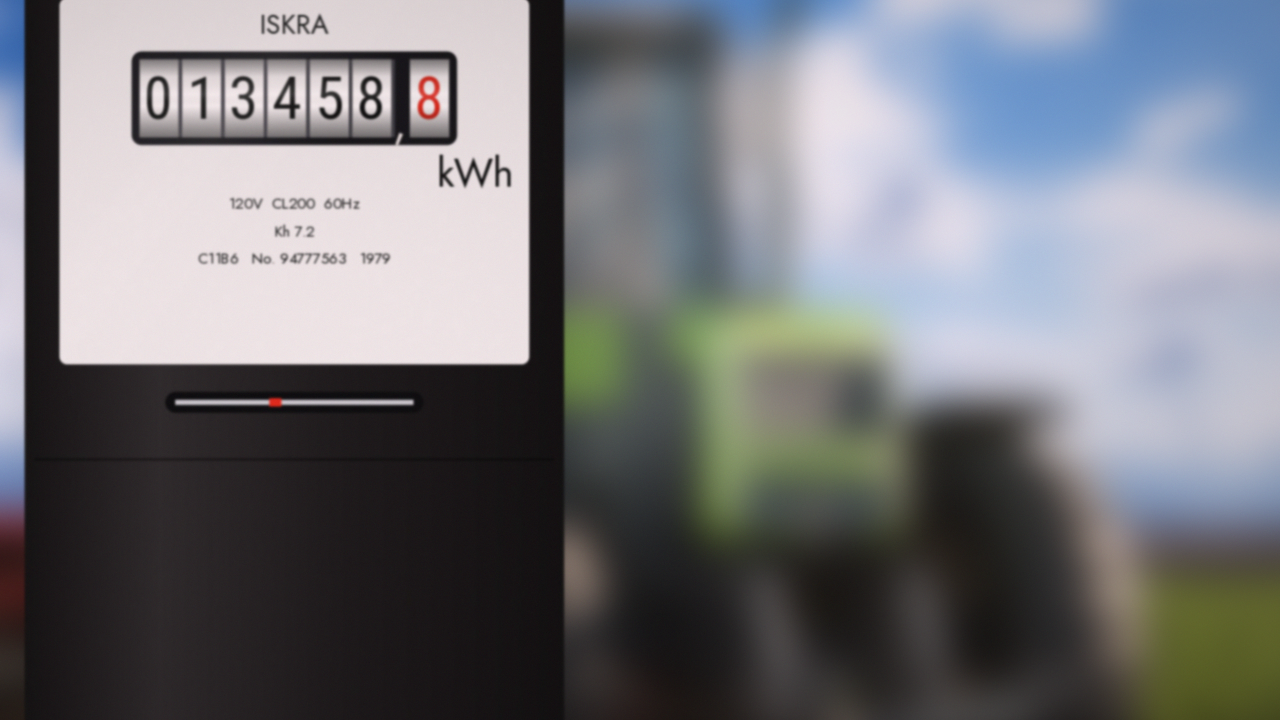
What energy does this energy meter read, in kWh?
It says 13458.8 kWh
